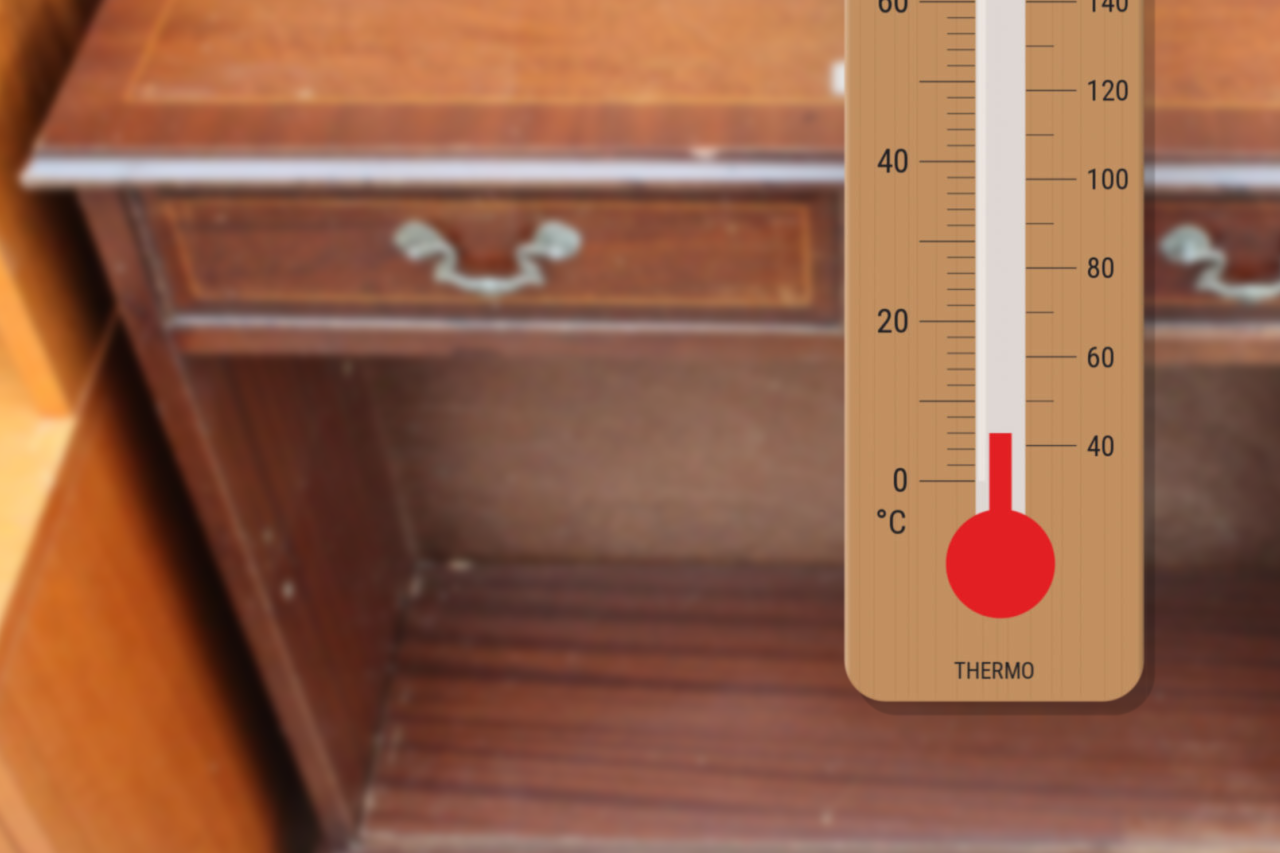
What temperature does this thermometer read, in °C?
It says 6 °C
